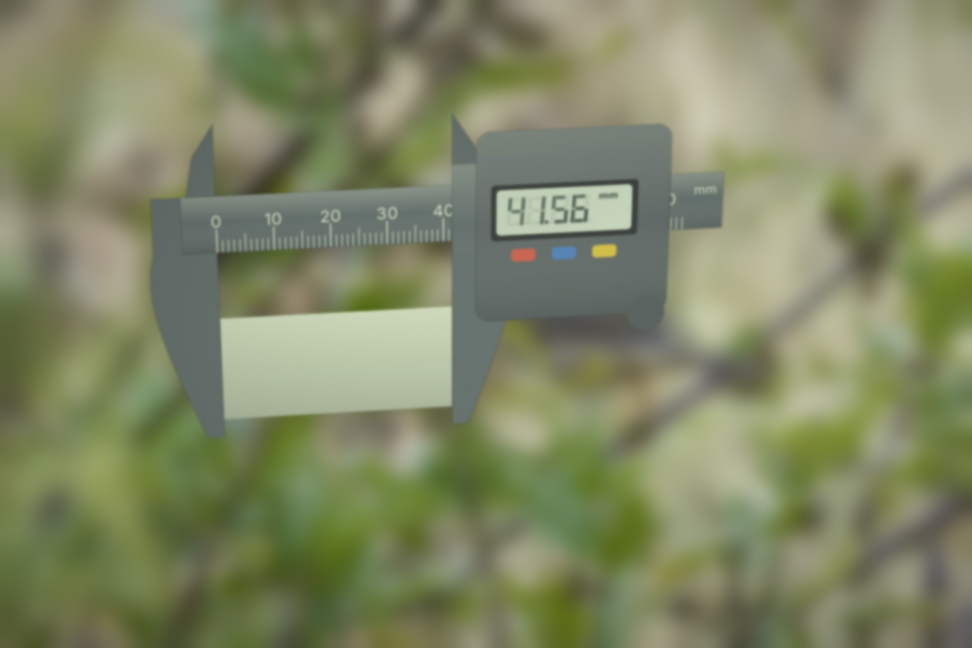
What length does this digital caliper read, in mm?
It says 41.56 mm
